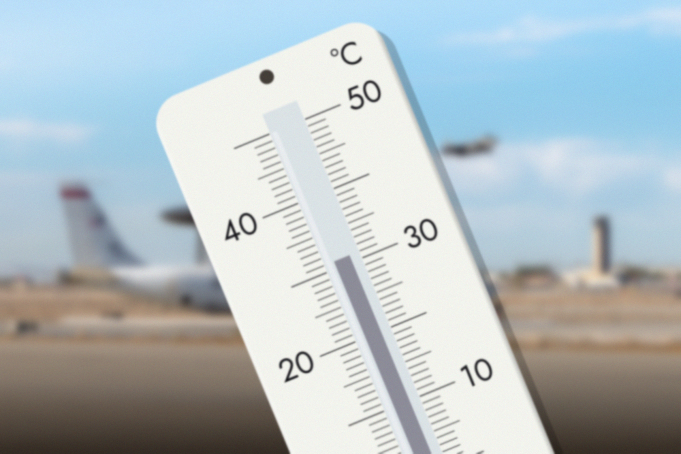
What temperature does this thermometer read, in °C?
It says 31 °C
